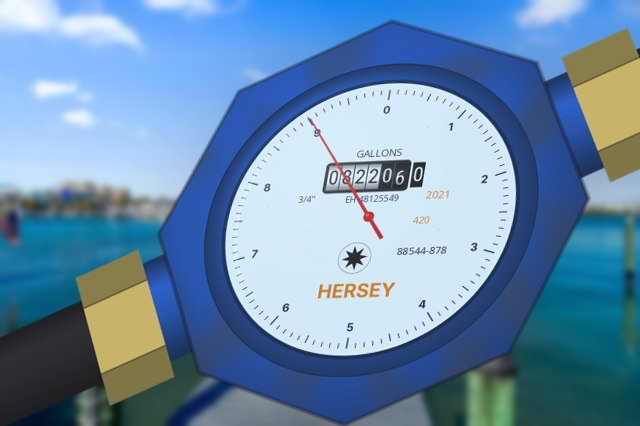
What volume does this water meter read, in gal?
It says 822059.0 gal
